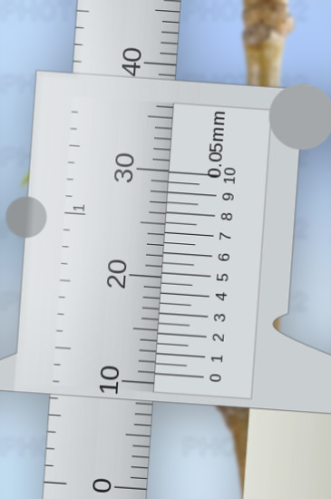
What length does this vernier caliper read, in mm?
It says 10.9 mm
